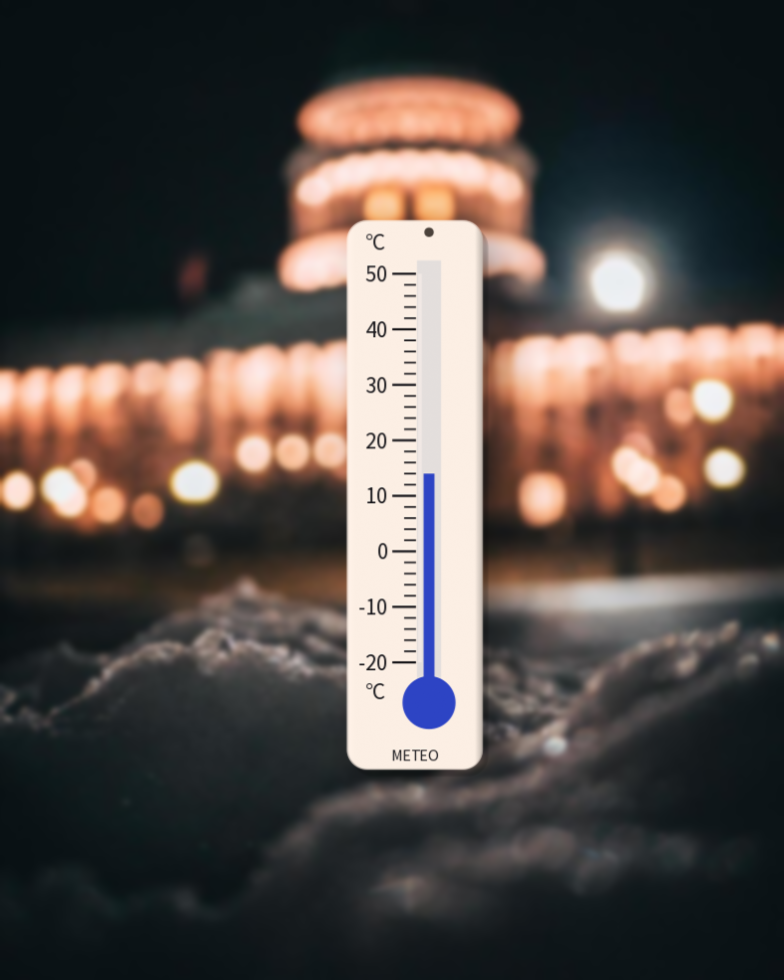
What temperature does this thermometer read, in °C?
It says 14 °C
